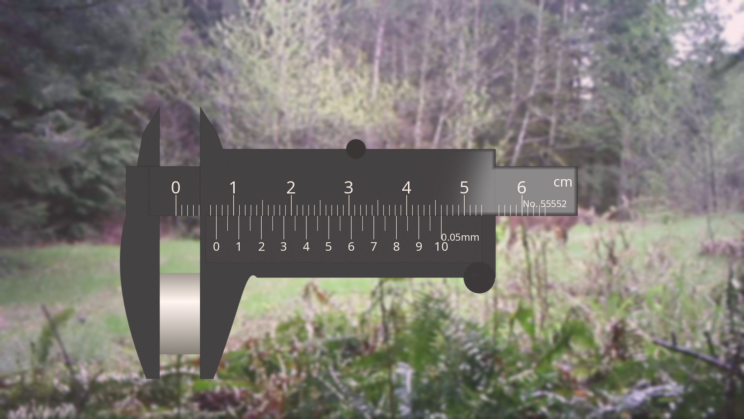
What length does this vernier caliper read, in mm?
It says 7.0 mm
